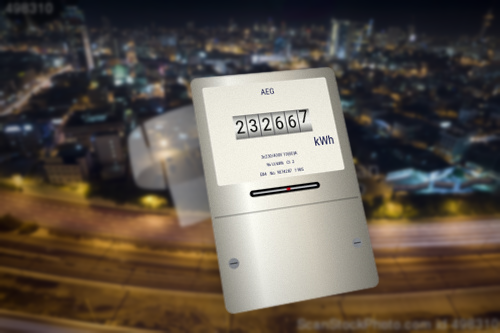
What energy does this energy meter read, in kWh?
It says 232667 kWh
